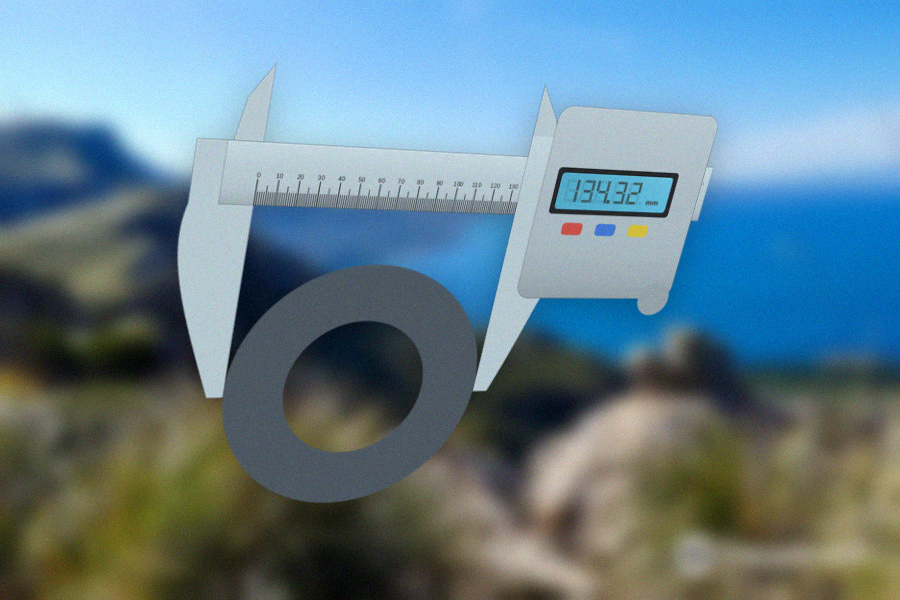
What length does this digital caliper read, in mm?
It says 134.32 mm
